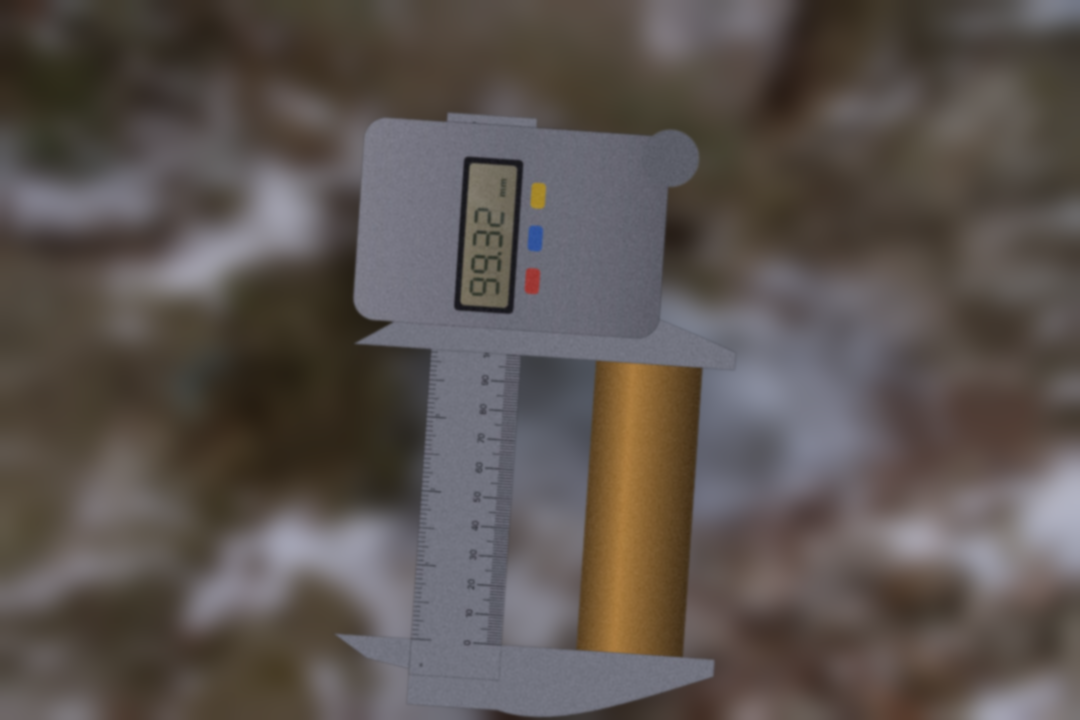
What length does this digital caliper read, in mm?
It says 99.32 mm
